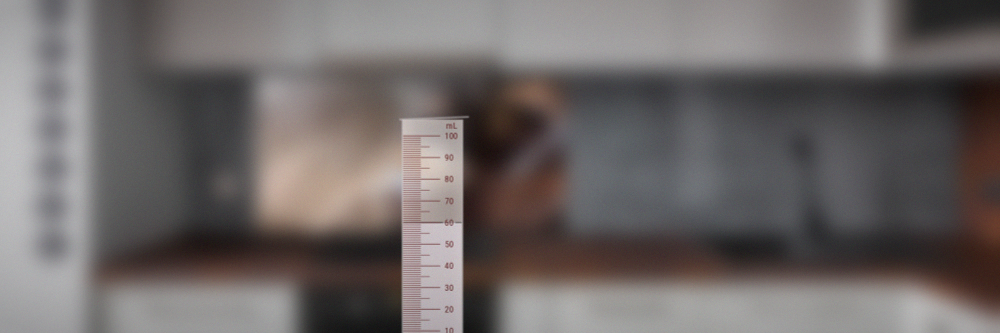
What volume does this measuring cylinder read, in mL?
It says 60 mL
